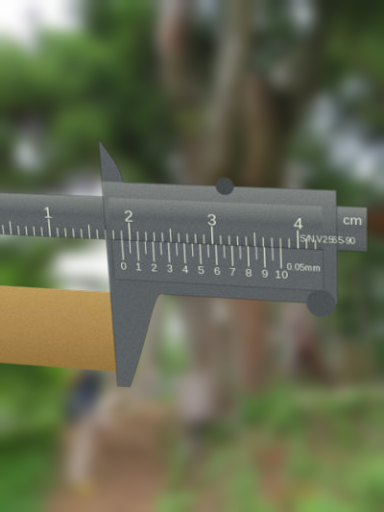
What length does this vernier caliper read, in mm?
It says 19.0 mm
